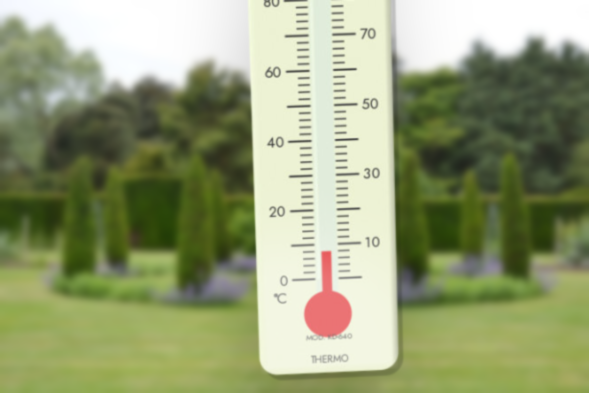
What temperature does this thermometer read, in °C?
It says 8 °C
